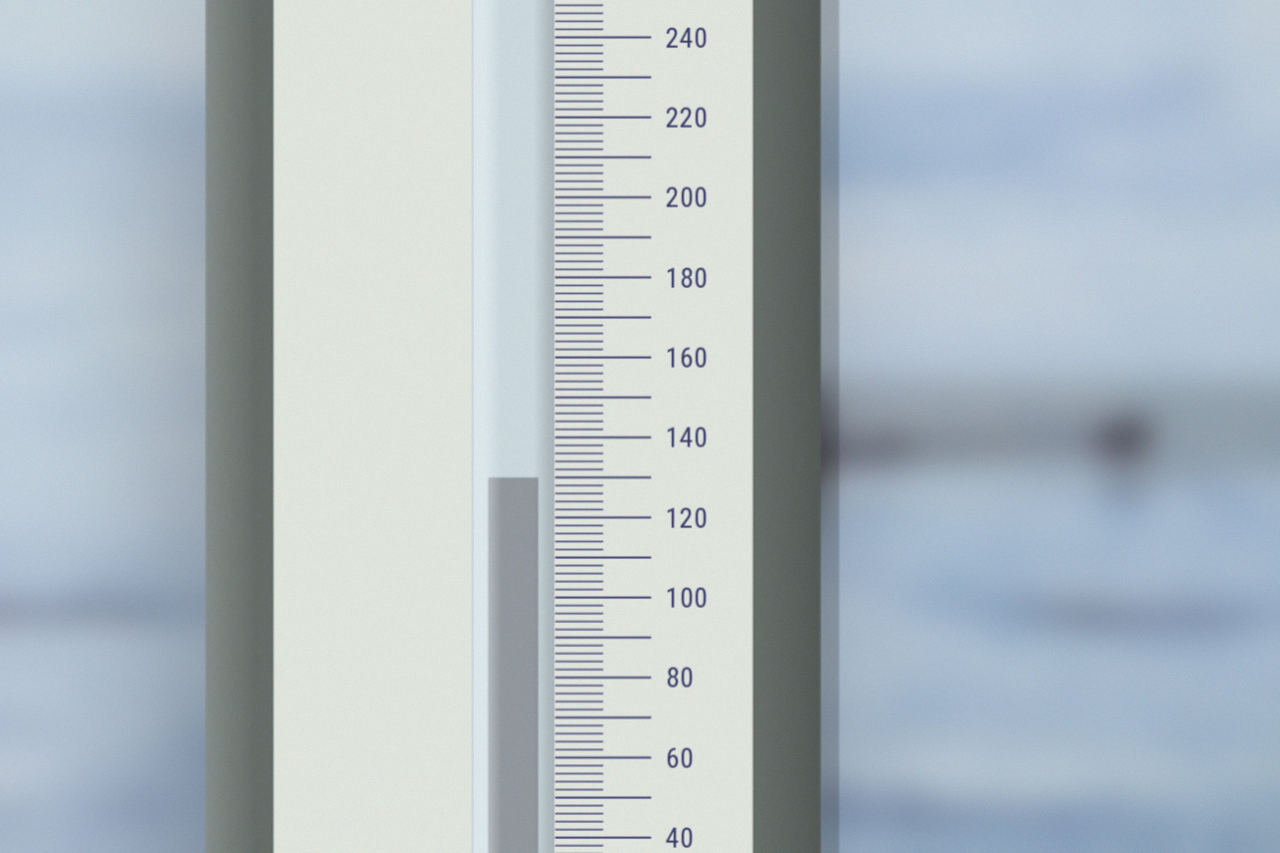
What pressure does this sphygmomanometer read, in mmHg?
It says 130 mmHg
